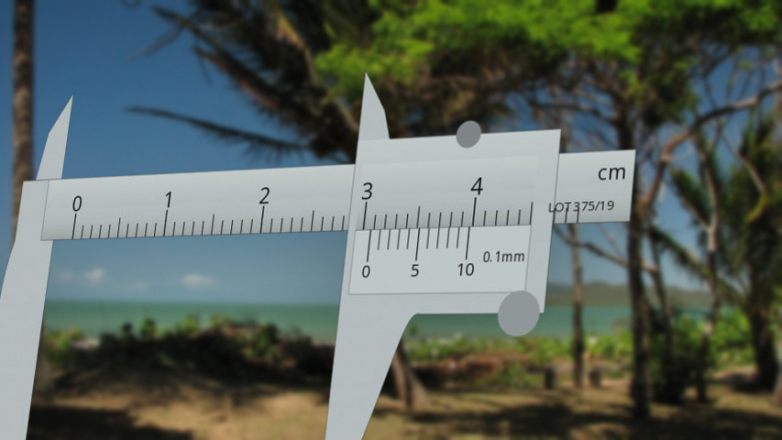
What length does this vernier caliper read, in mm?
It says 30.7 mm
